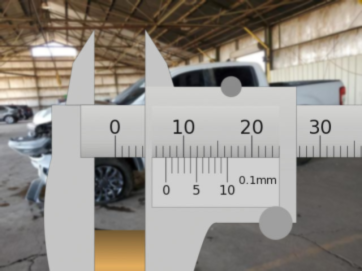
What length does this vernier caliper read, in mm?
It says 7.4 mm
